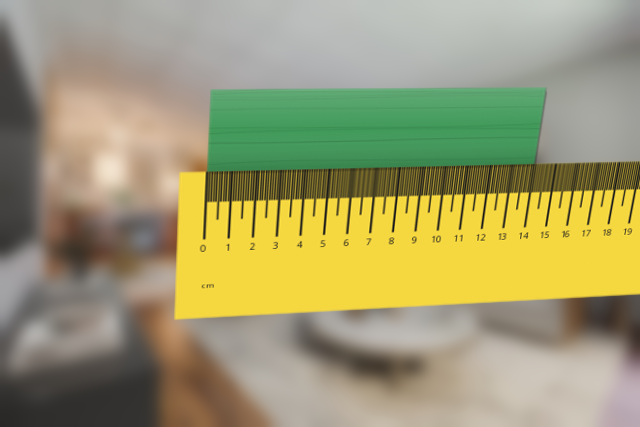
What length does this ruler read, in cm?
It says 14 cm
